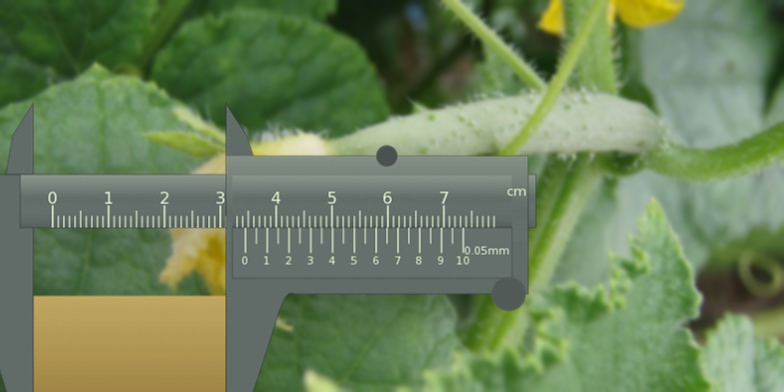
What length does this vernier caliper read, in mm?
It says 34.5 mm
